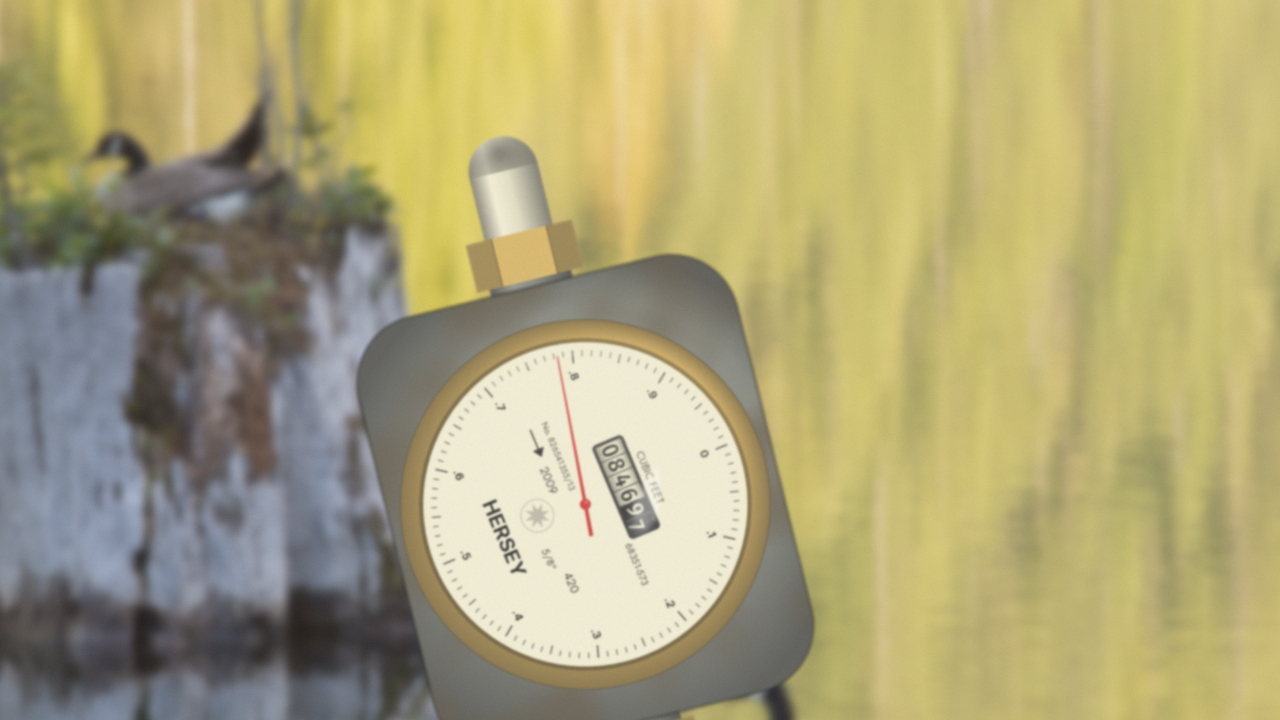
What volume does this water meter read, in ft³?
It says 84696.78 ft³
